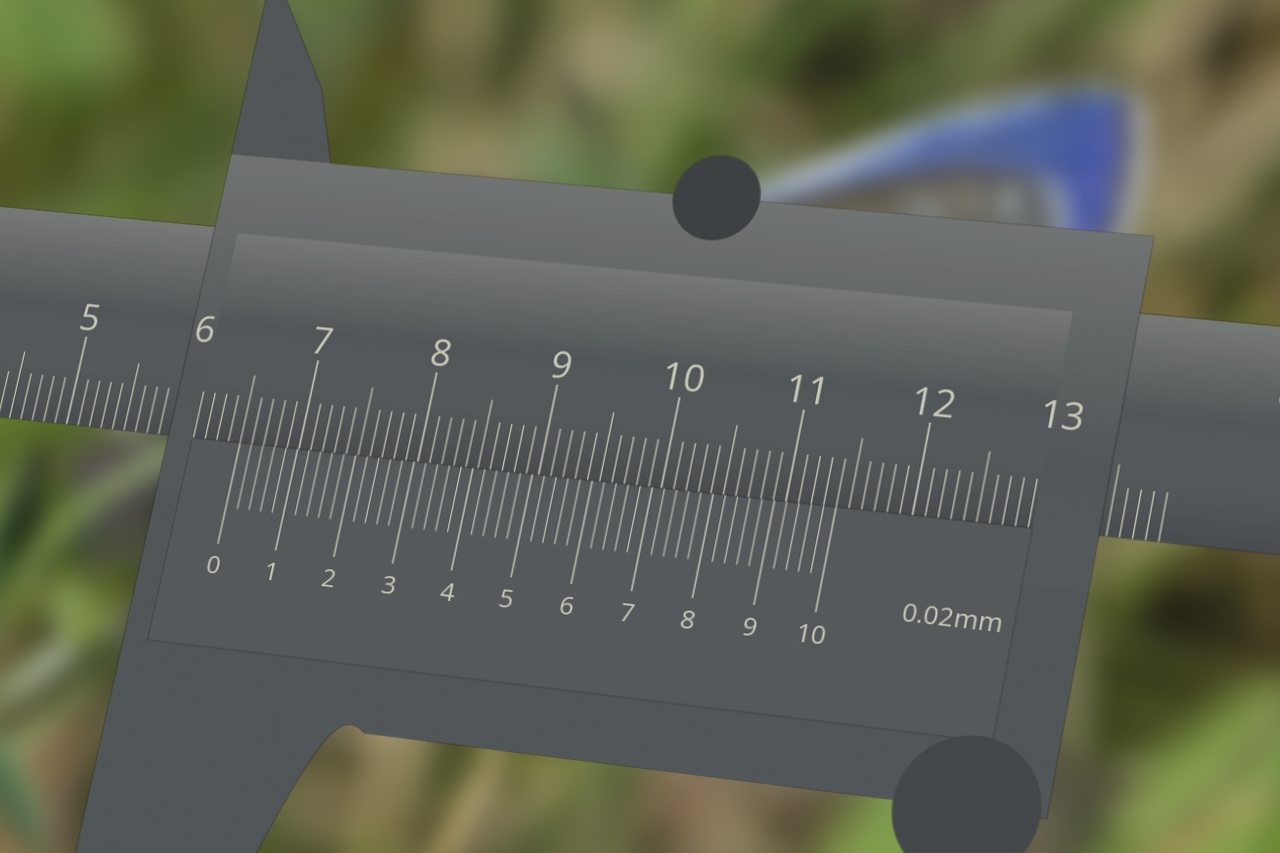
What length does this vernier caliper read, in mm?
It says 65.0 mm
